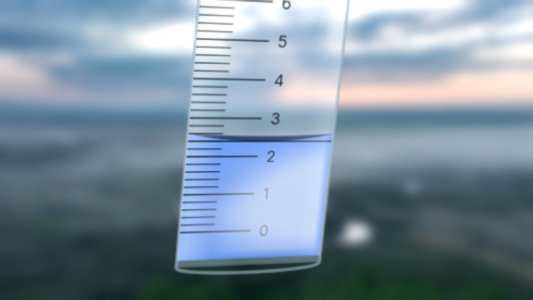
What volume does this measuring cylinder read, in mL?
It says 2.4 mL
